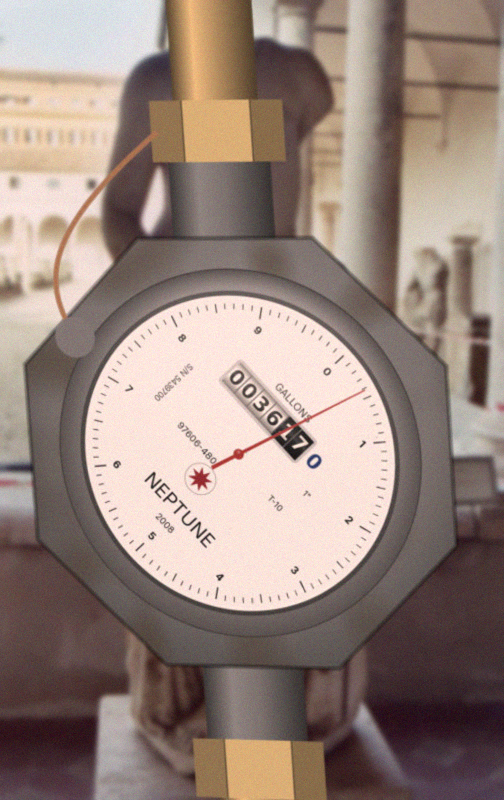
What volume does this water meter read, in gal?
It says 36170.4 gal
